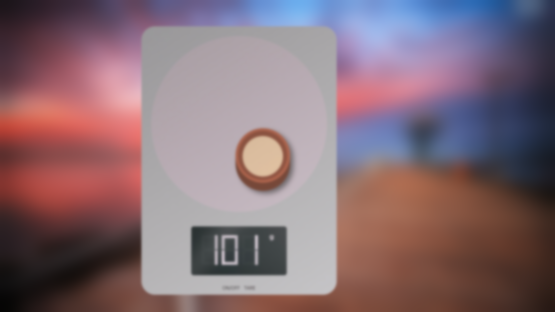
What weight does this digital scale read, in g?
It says 101 g
